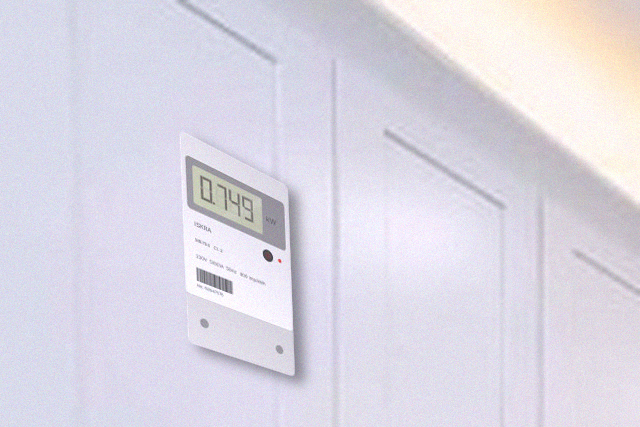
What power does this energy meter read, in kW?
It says 0.749 kW
